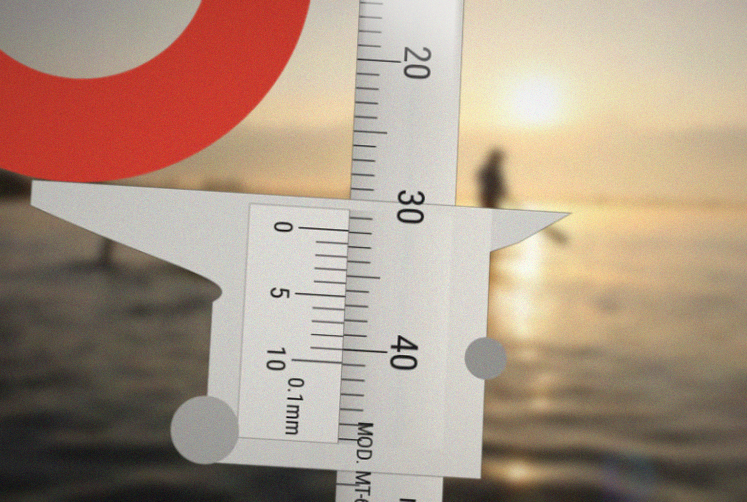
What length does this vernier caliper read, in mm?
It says 31.9 mm
